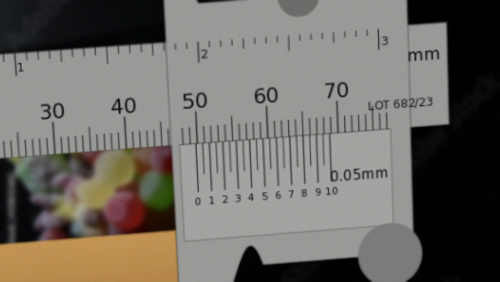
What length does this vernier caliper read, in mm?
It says 49.8 mm
